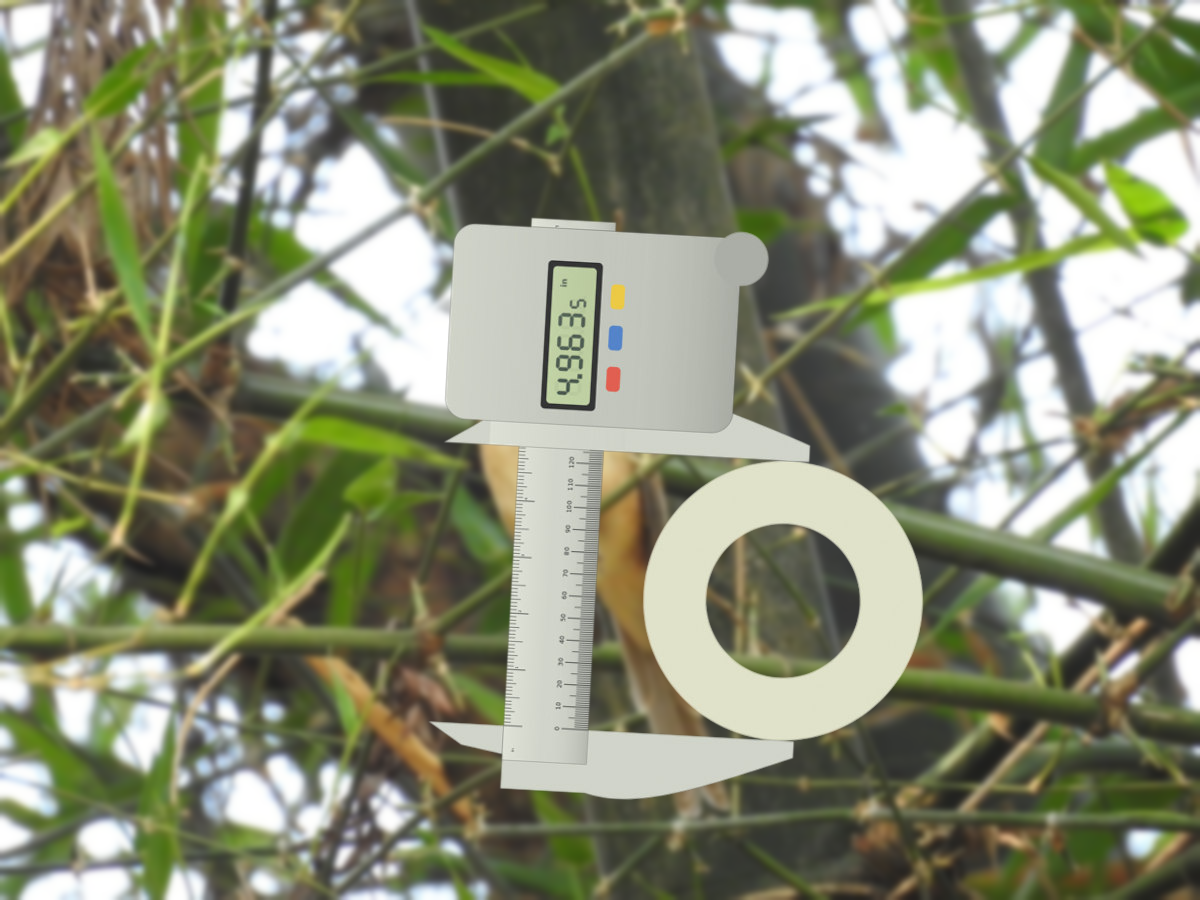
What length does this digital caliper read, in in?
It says 4.9635 in
